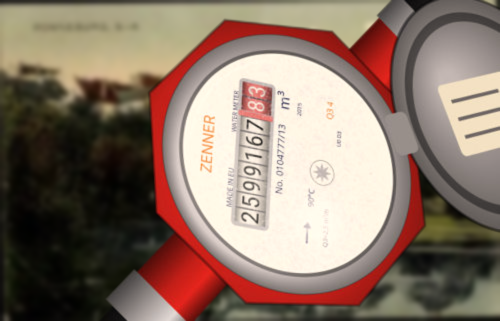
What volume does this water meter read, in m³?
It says 2599167.83 m³
